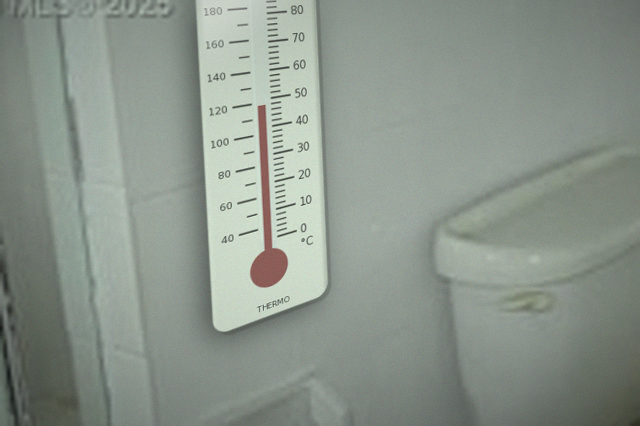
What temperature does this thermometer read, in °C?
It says 48 °C
